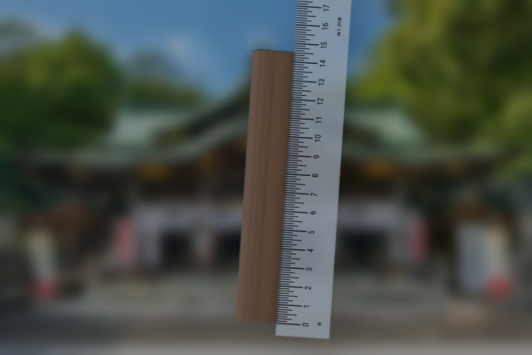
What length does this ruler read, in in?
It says 14.5 in
